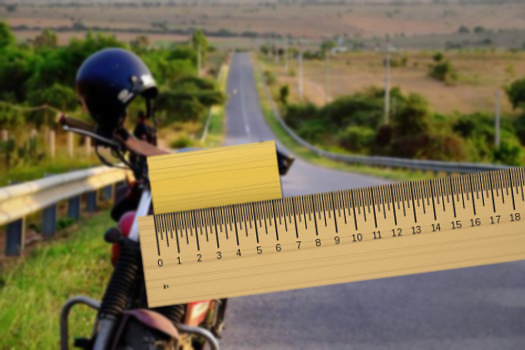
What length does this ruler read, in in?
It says 6.5 in
